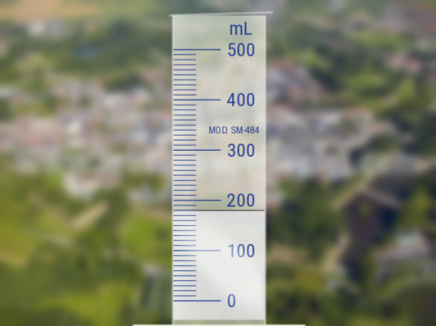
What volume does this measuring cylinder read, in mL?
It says 180 mL
